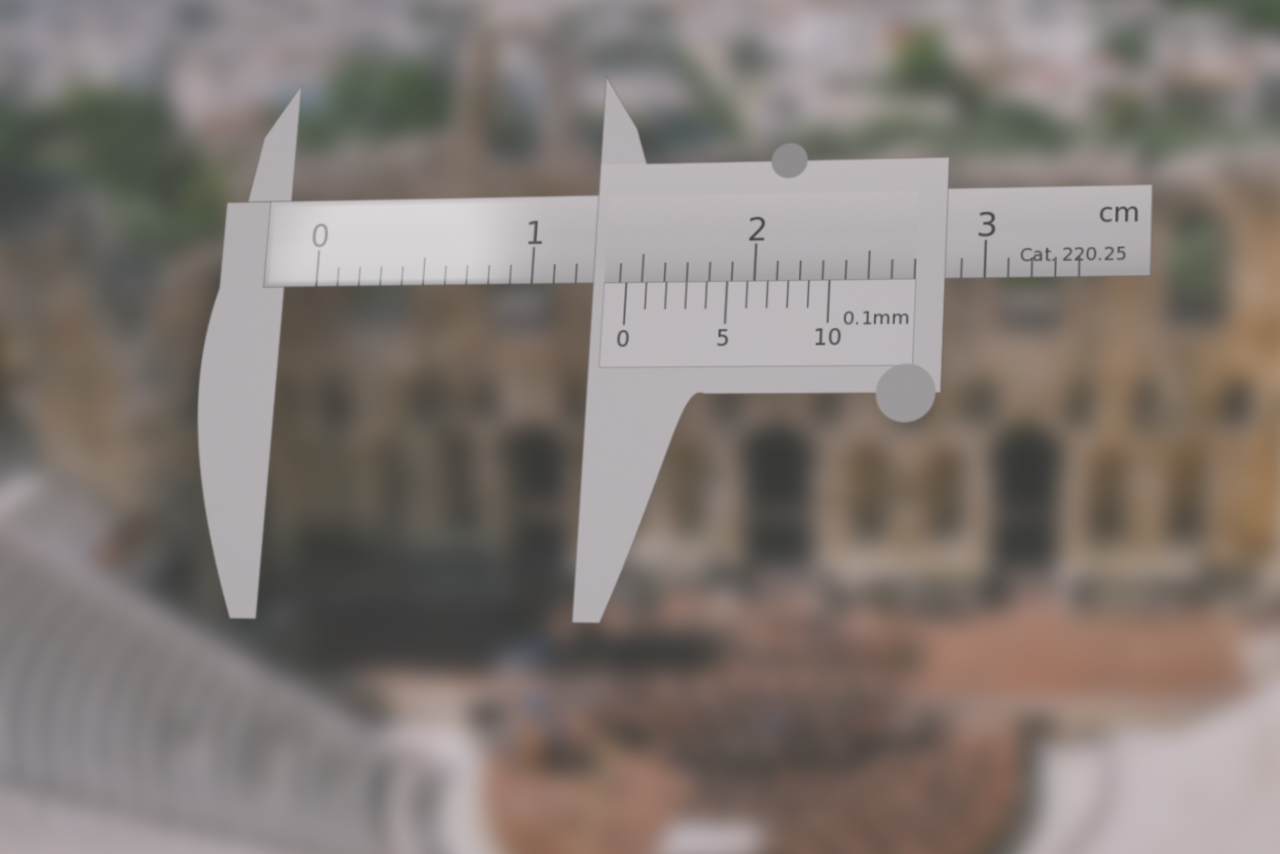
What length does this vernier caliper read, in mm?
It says 14.3 mm
